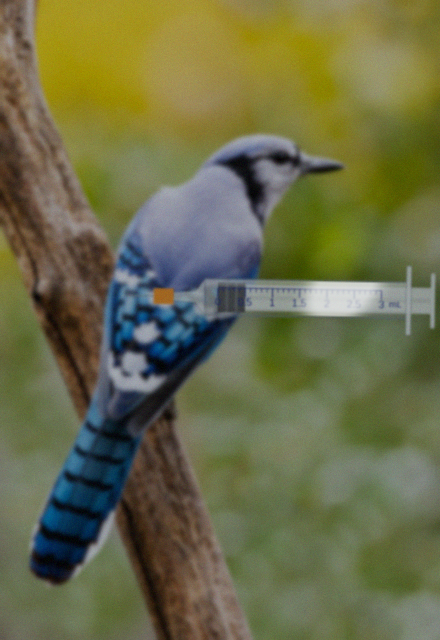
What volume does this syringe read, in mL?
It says 0 mL
